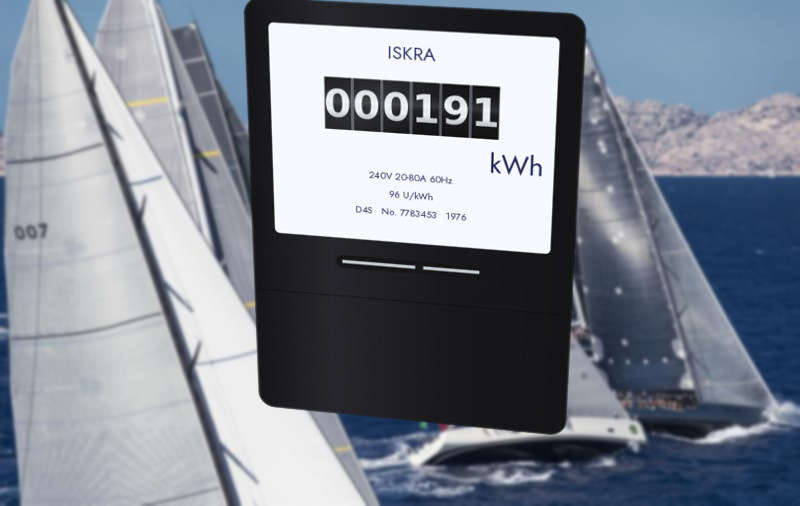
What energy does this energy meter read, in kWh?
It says 191 kWh
